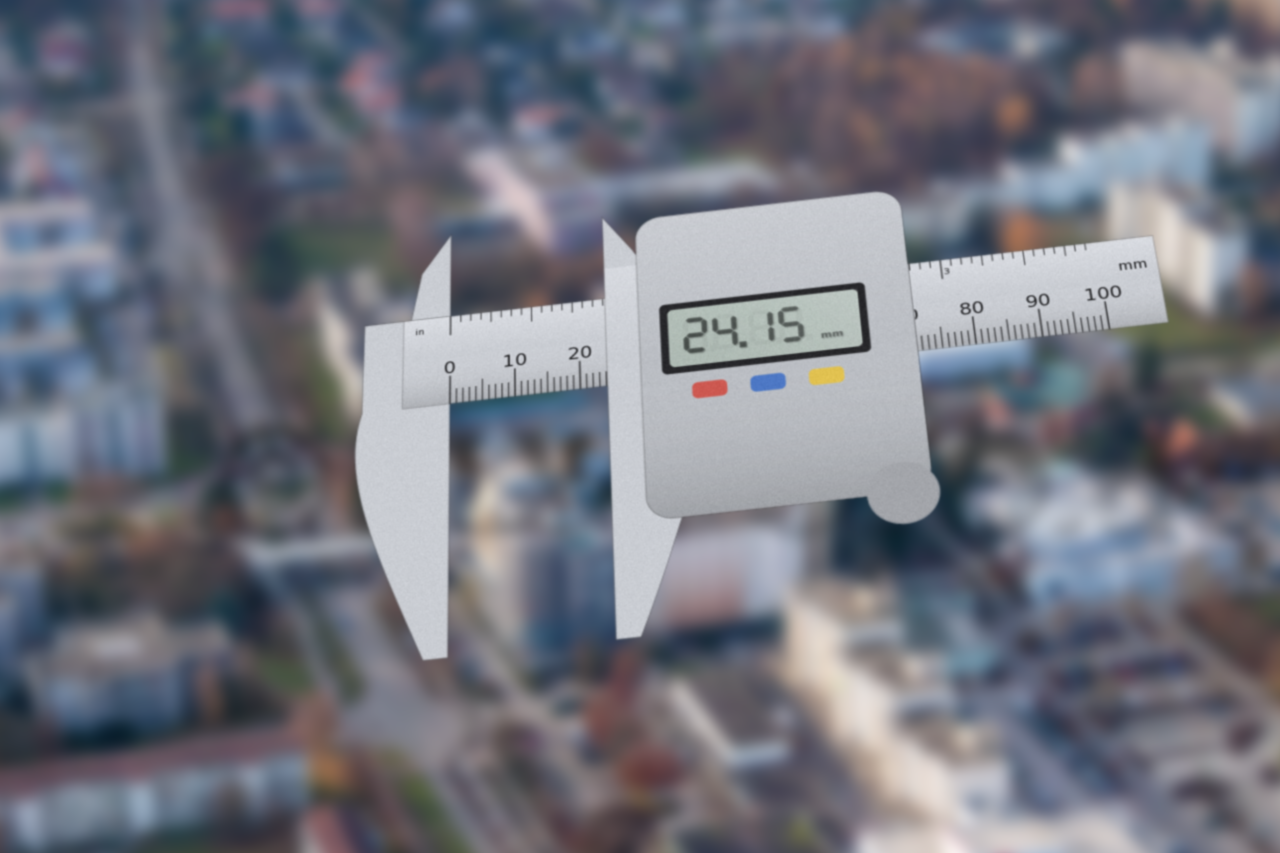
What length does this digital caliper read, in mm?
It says 24.15 mm
